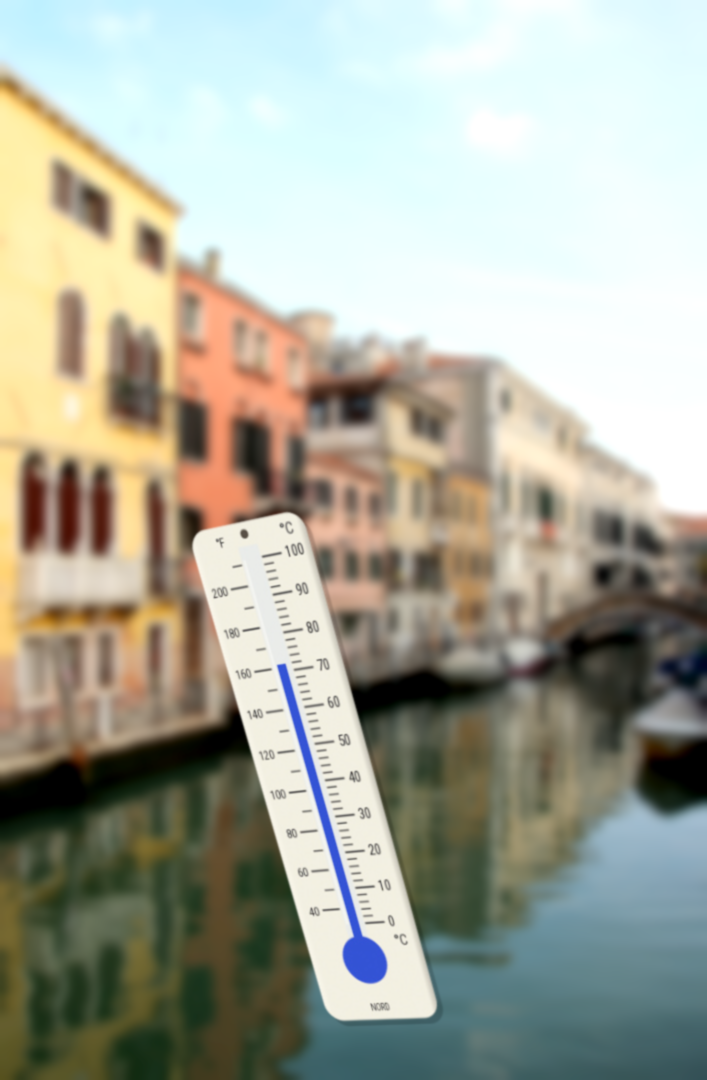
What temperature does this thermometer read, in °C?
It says 72 °C
